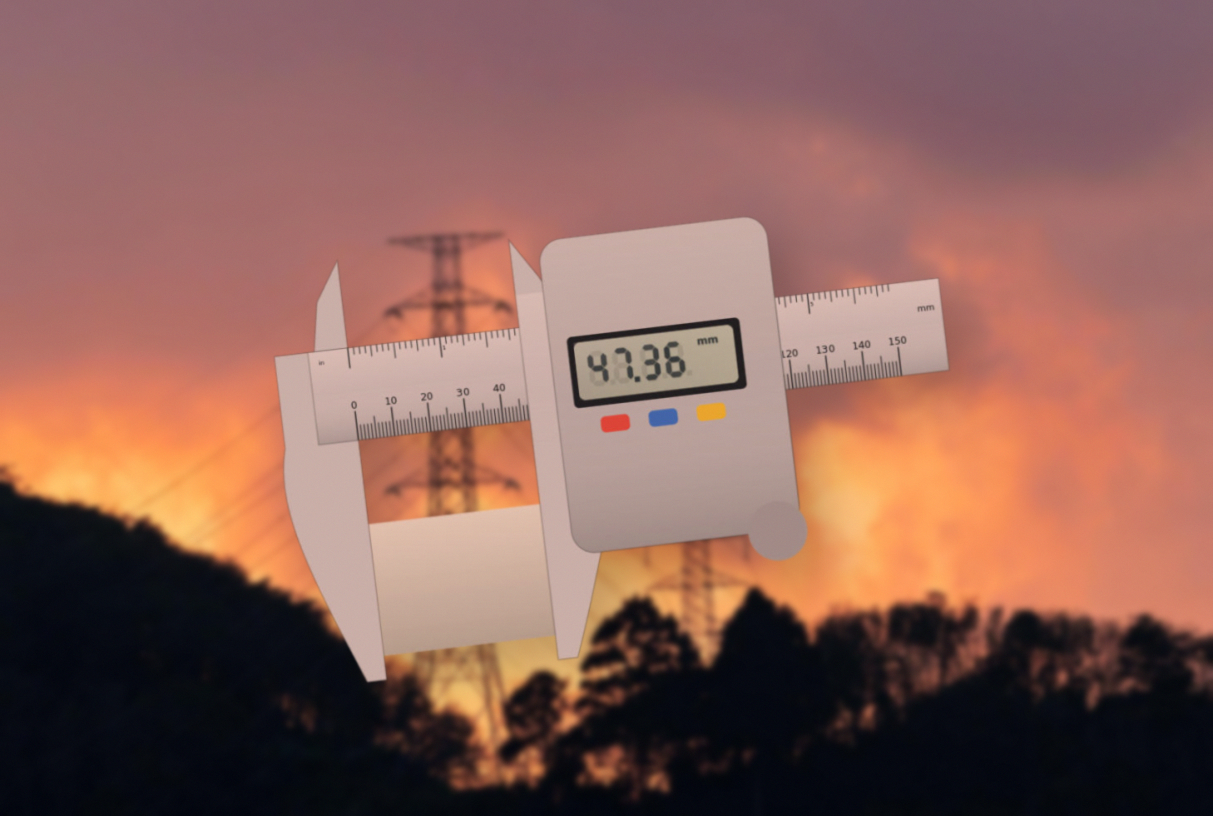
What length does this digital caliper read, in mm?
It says 47.36 mm
